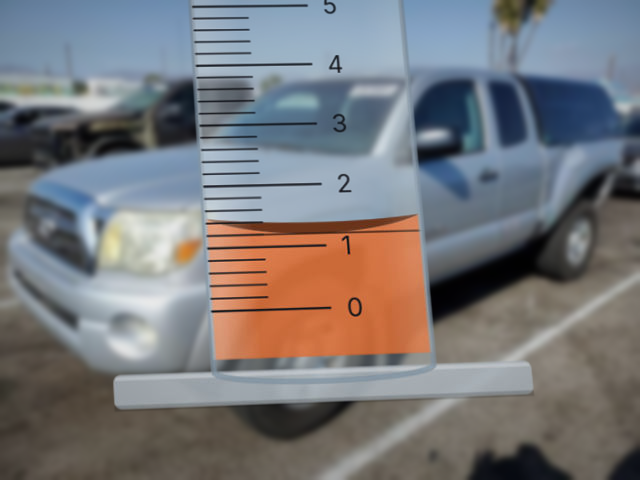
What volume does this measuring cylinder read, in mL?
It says 1.2 mL
